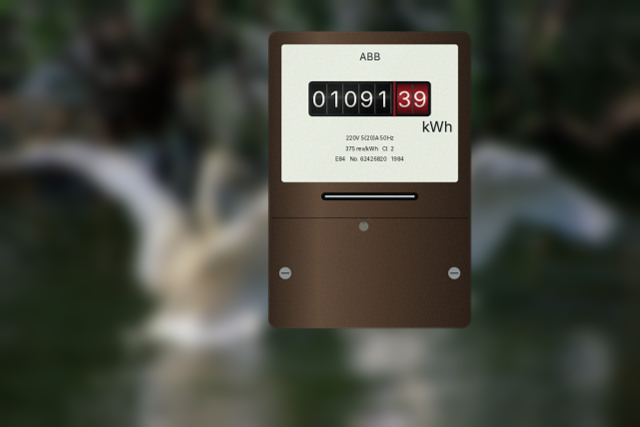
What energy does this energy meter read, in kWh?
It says 1091.39 kWh
